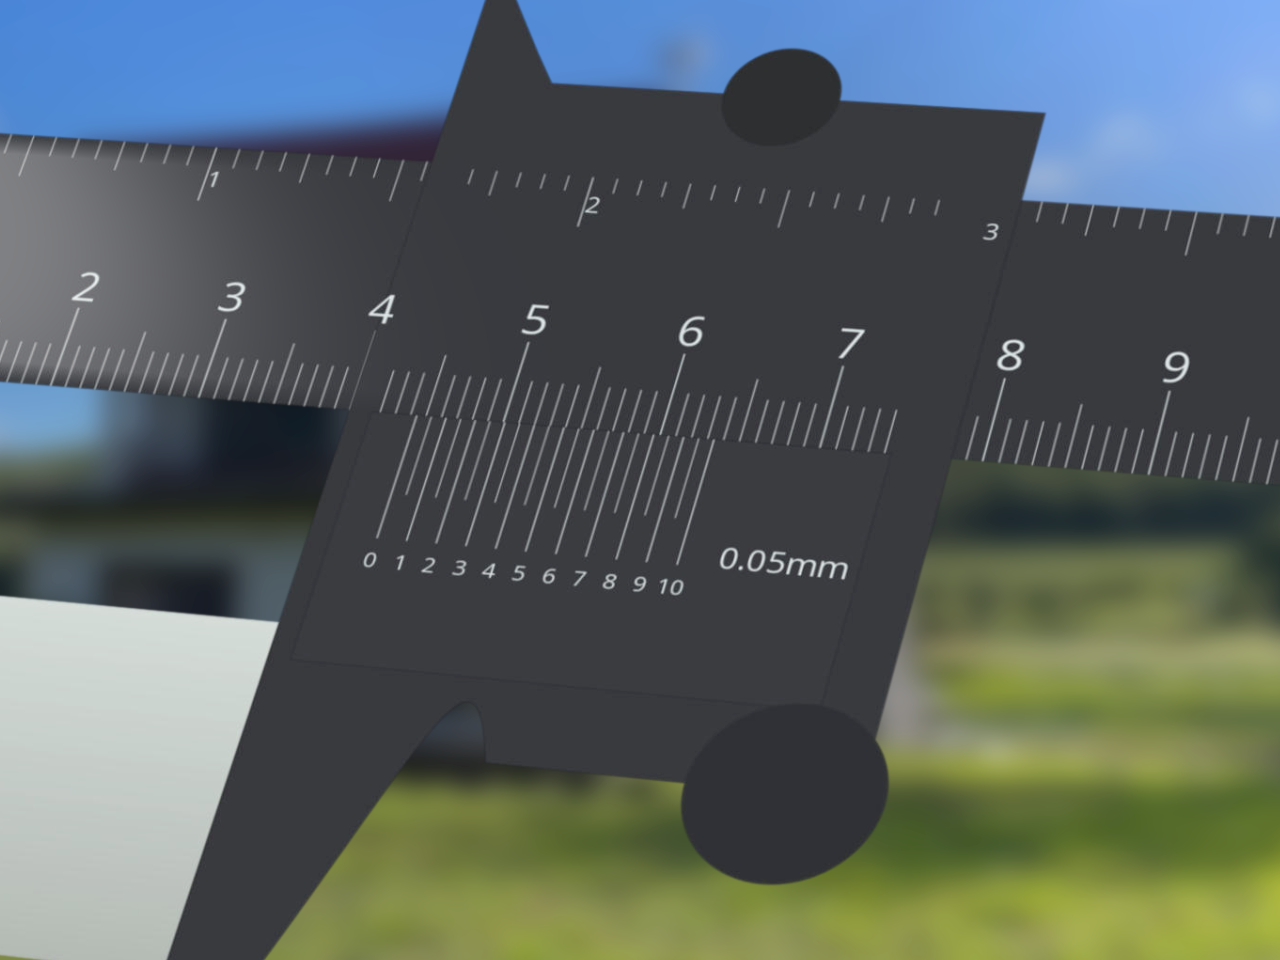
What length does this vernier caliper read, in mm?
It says 44.4 mm
